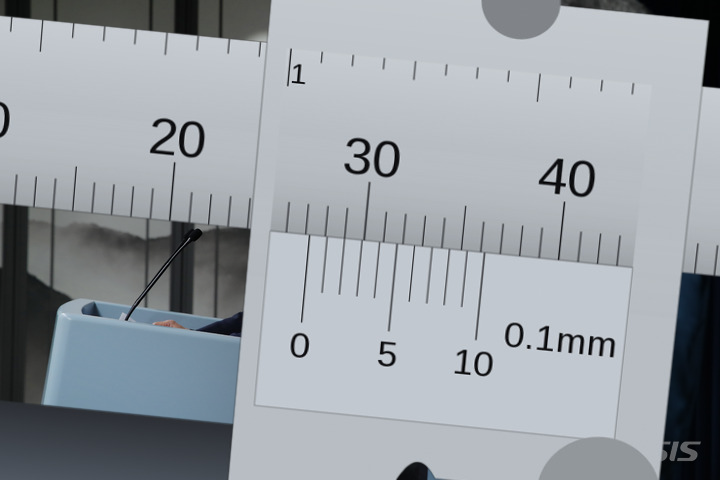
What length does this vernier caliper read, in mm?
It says 27.2 mm
